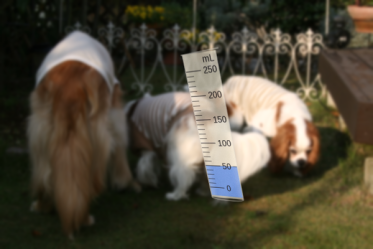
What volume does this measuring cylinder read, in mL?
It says 50 mL
